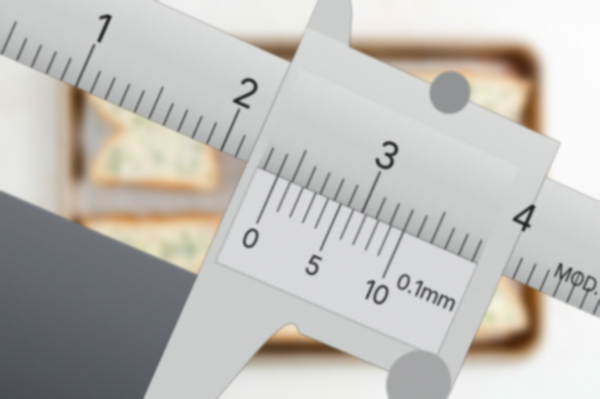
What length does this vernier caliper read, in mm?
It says 24.0 mm
